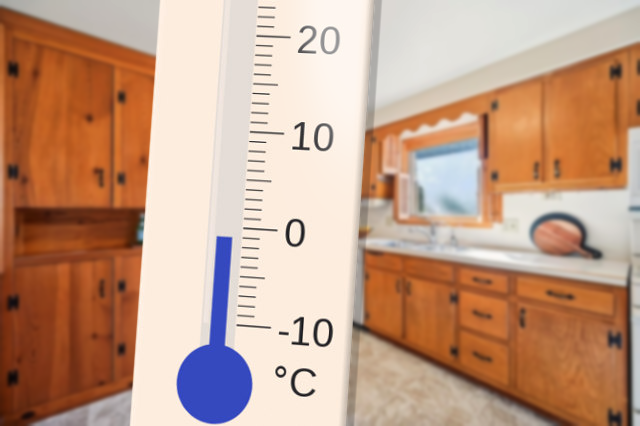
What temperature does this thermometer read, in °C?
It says -1 °C
